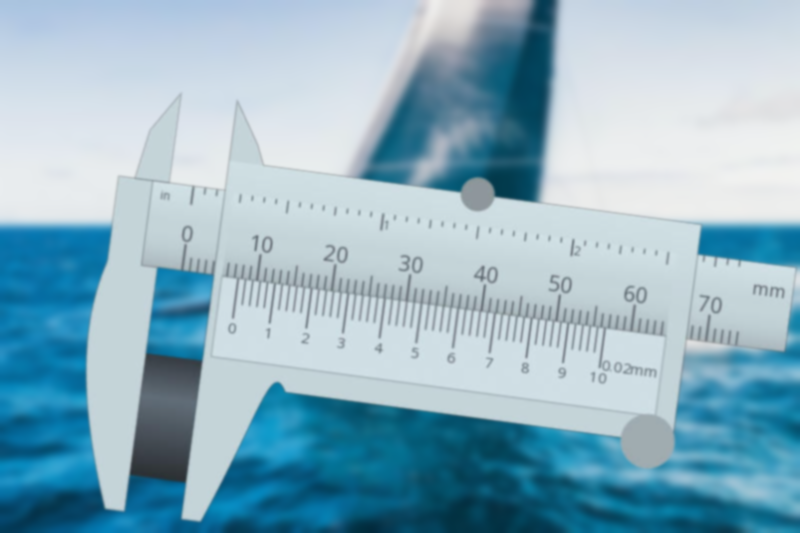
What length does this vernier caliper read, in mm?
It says 7.5 mm
